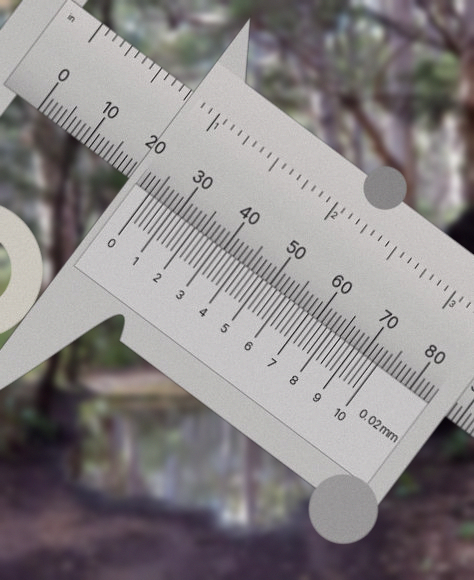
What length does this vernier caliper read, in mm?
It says 24.0 mm
